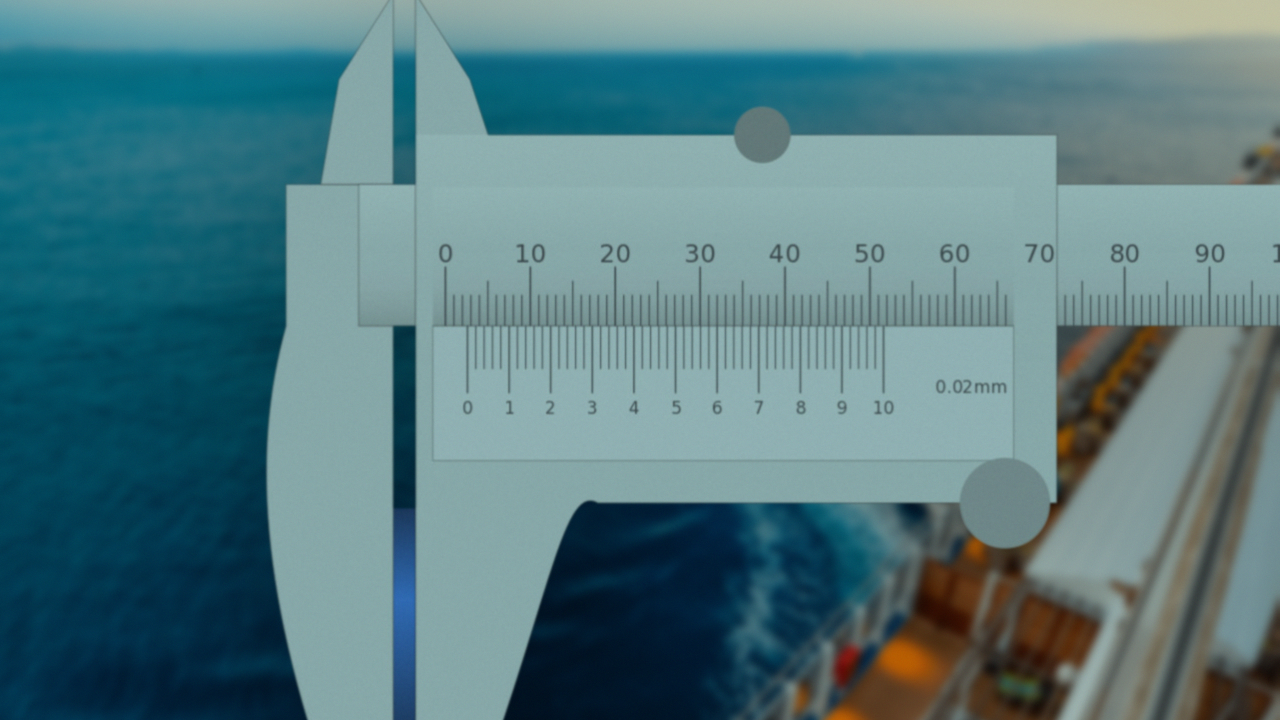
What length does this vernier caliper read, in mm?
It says 2.6 mm
